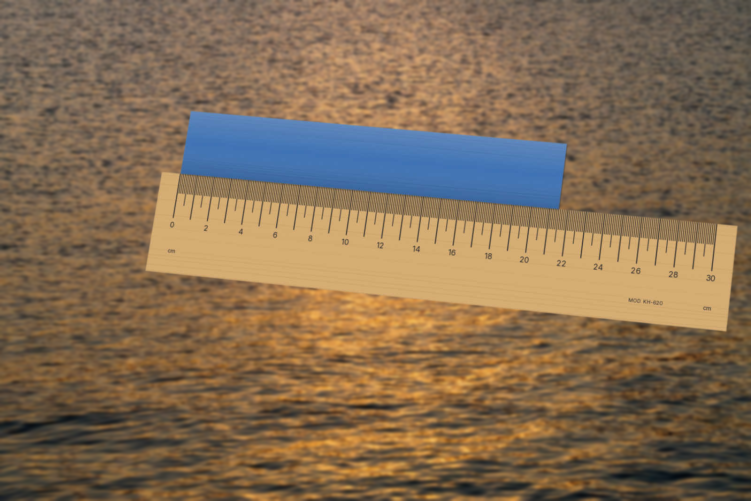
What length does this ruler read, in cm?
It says 21.5 cm
